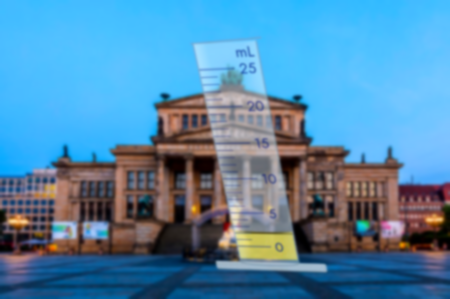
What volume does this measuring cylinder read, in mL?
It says 2 mL
